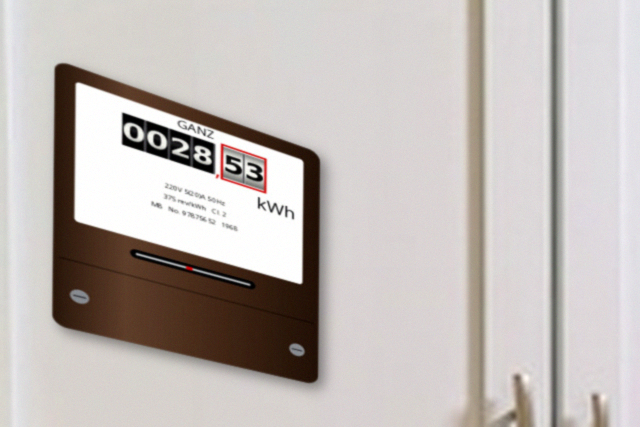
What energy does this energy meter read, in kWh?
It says 28.53 kWh
